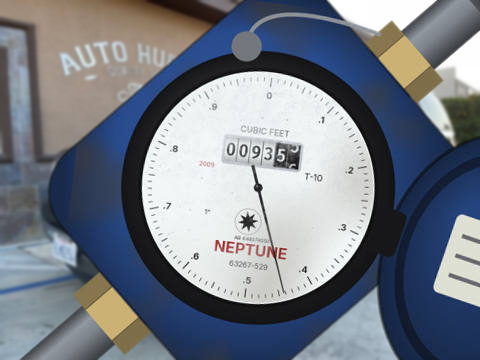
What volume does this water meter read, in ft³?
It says 9355.44 ft³
